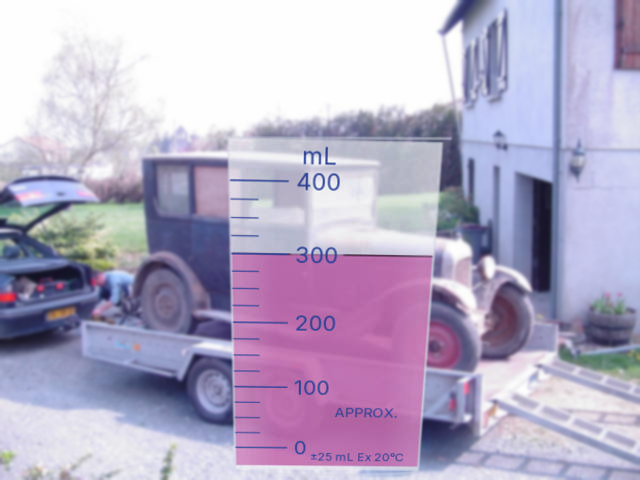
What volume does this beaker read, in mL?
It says 300 mL
